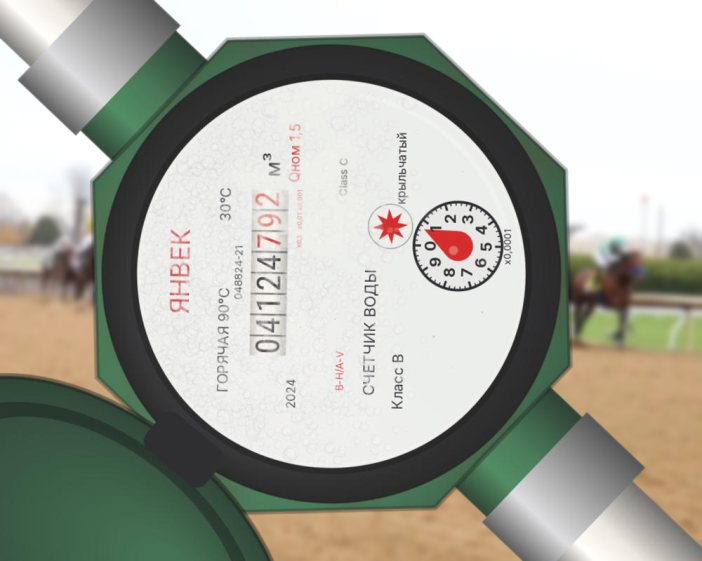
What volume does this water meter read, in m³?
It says 4124.7920 m³
